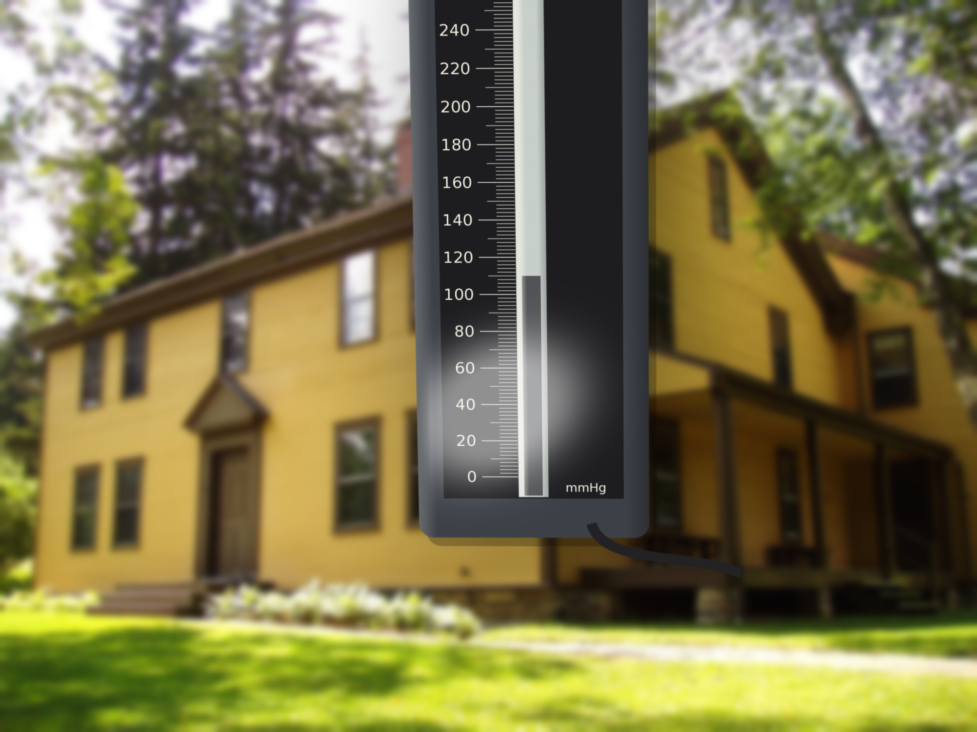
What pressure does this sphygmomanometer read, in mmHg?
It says 110 mmHg
